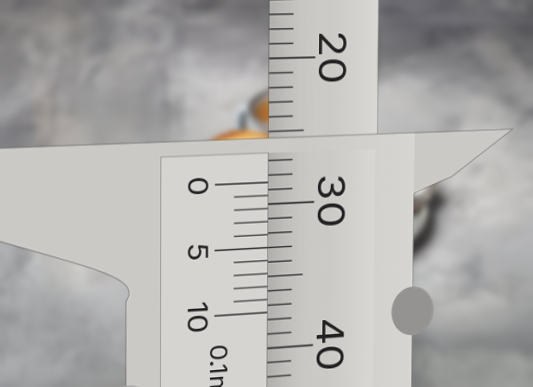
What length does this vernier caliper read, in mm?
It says 28.5 mm
